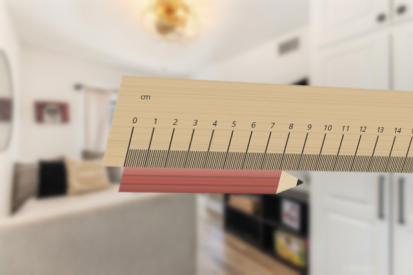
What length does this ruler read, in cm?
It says 9.5 cm
